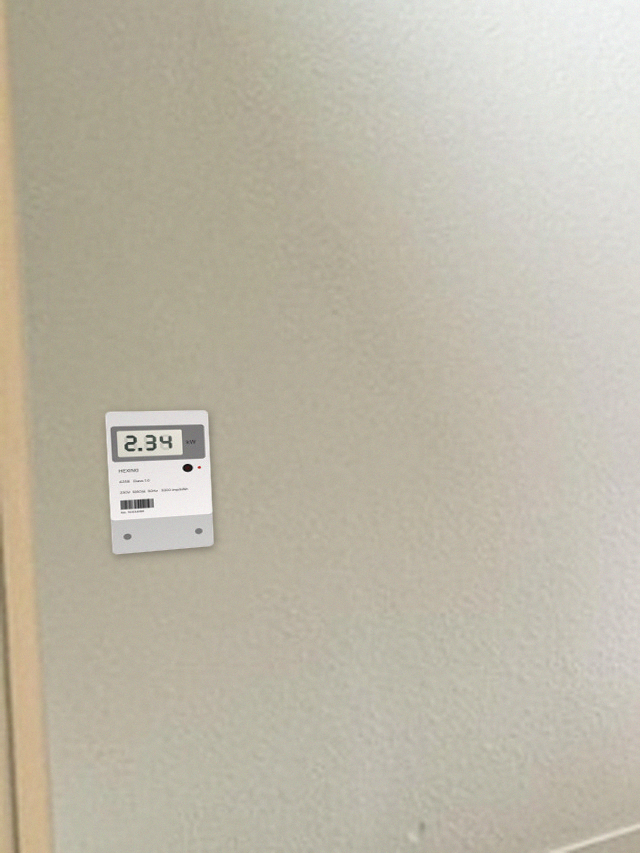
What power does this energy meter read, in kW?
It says 2.34 kW
